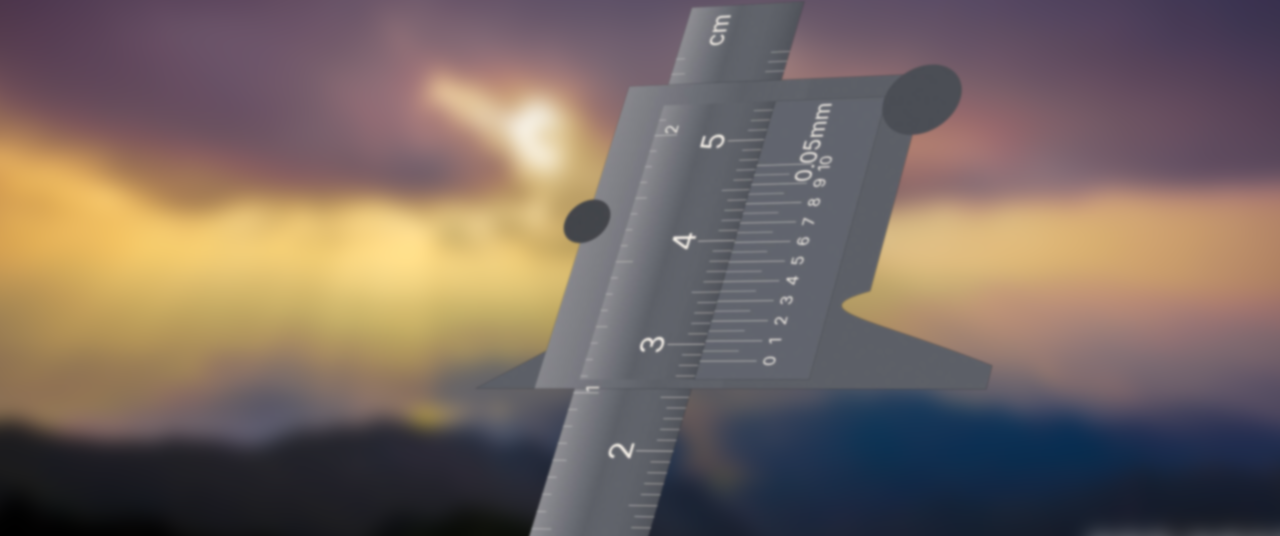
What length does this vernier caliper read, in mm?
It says 28.4 mm
